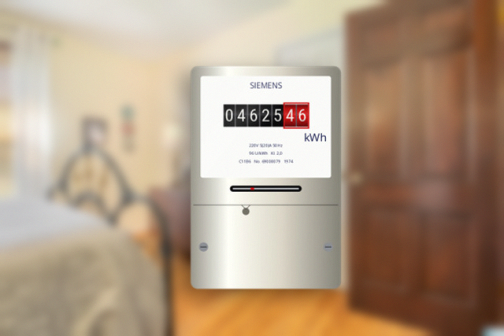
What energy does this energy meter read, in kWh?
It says 4625.46 kWh
